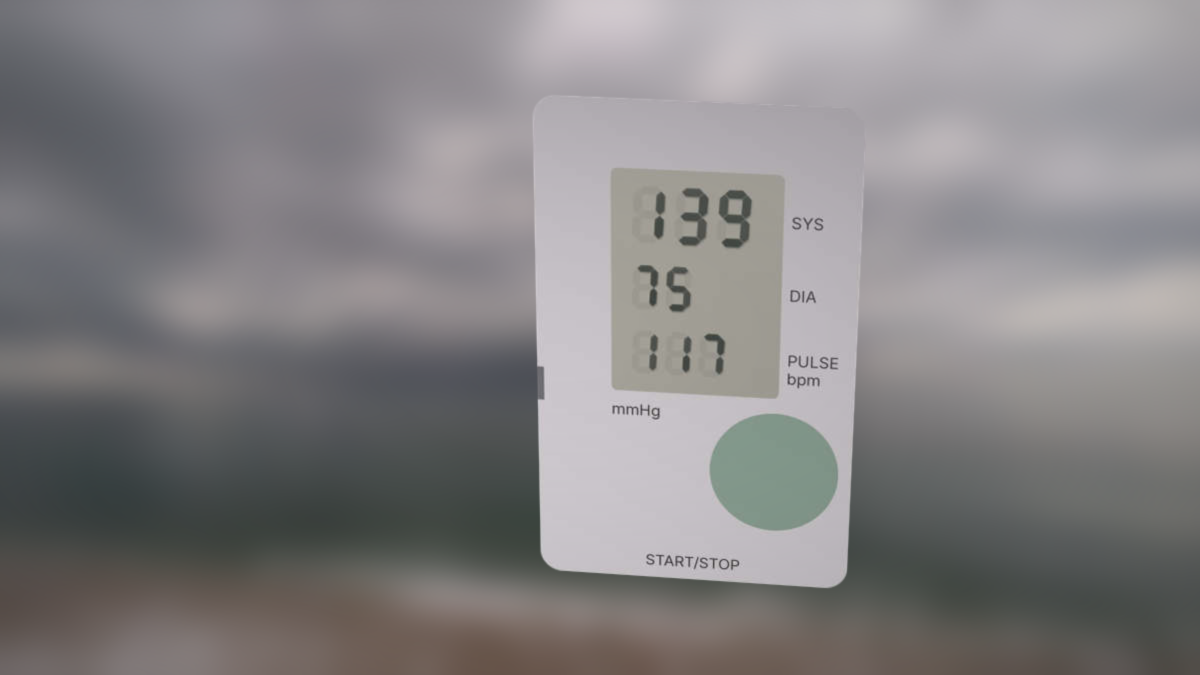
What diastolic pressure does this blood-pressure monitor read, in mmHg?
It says 75 mmHg
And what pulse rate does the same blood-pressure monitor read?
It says 117 bpm
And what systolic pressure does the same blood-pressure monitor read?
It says 139 mmHg
